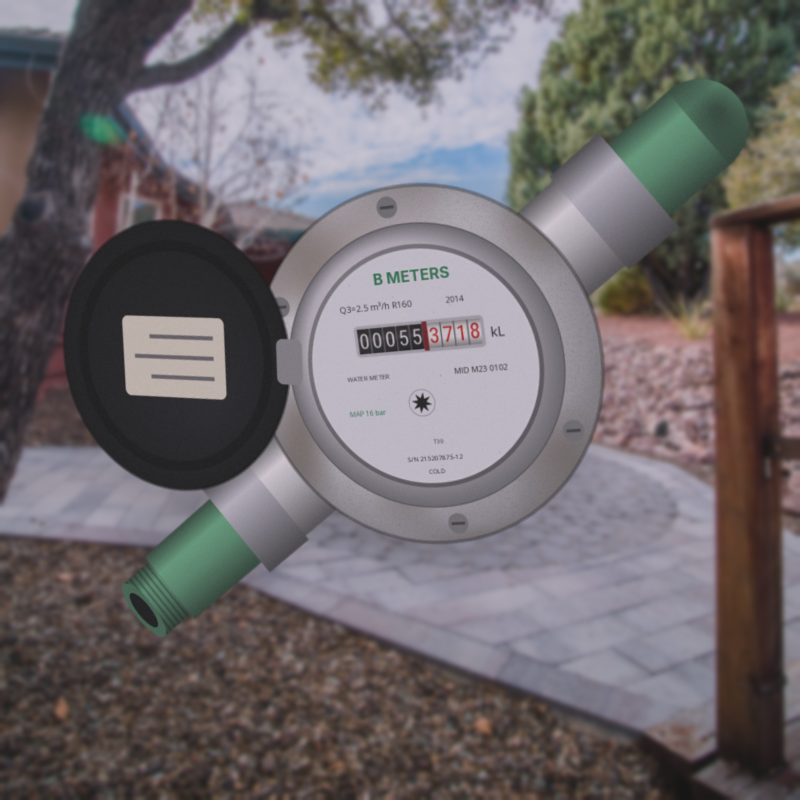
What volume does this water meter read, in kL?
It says 55.3718 kL
